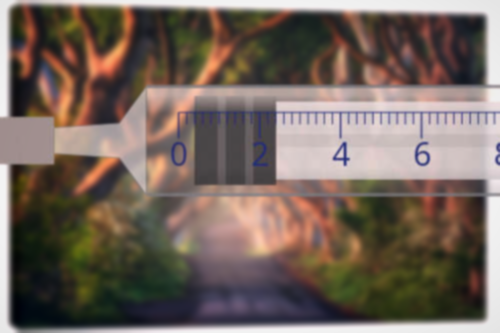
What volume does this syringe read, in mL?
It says 0.4 mL
